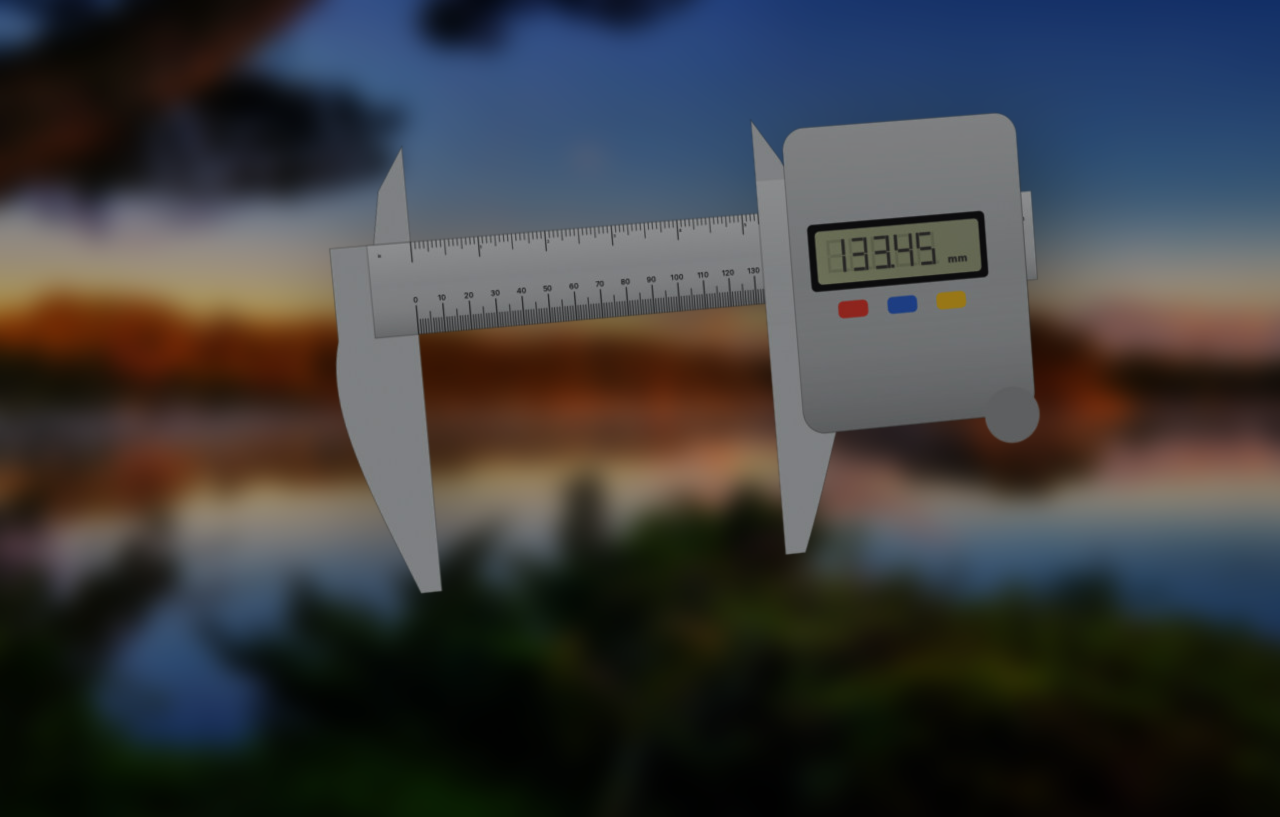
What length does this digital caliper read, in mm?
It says 133.45 mm
